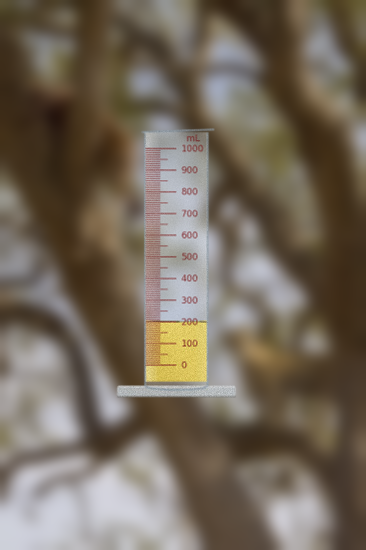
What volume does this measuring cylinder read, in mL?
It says 200 mL
